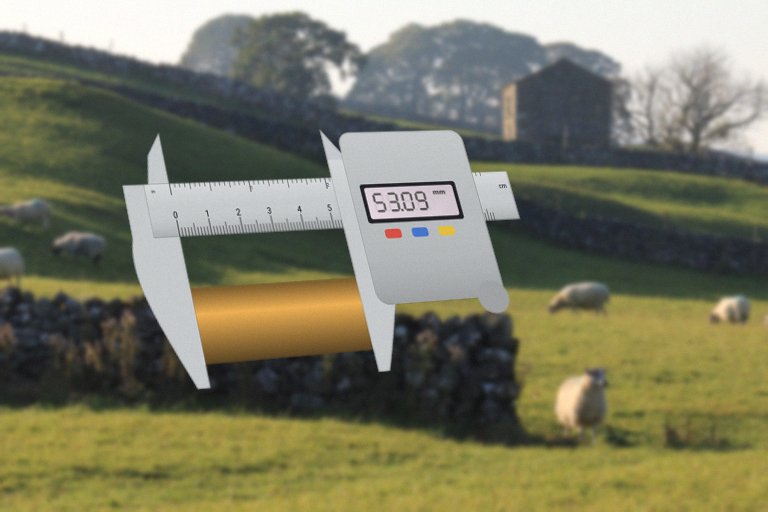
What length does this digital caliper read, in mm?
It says 53.09 mm
